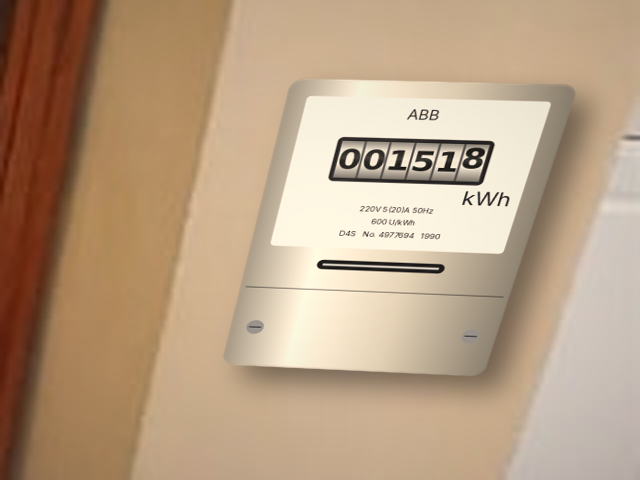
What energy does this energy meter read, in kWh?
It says 1518 kWh
